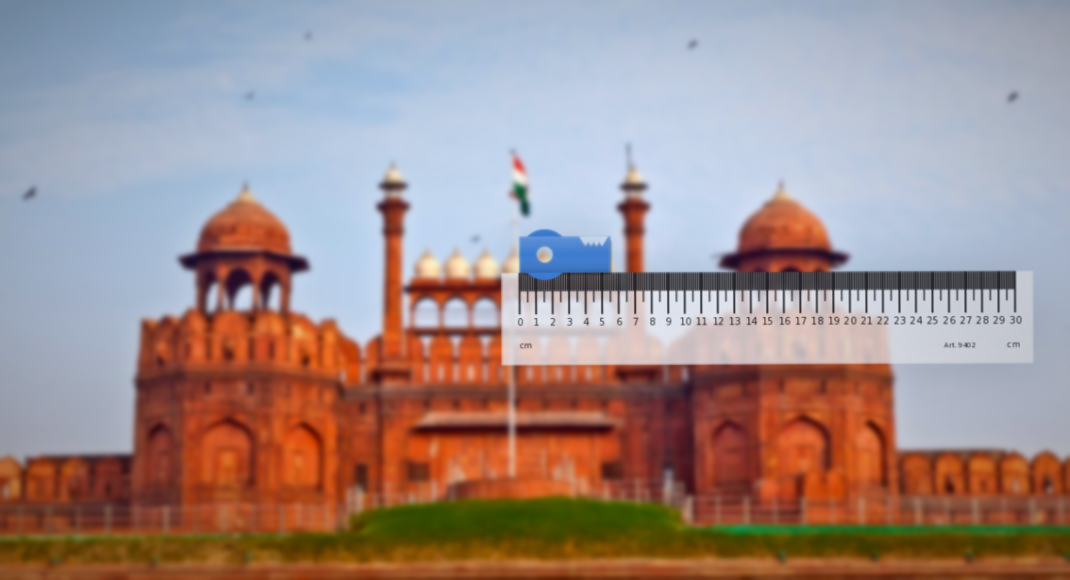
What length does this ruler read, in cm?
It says 5.5 cm
